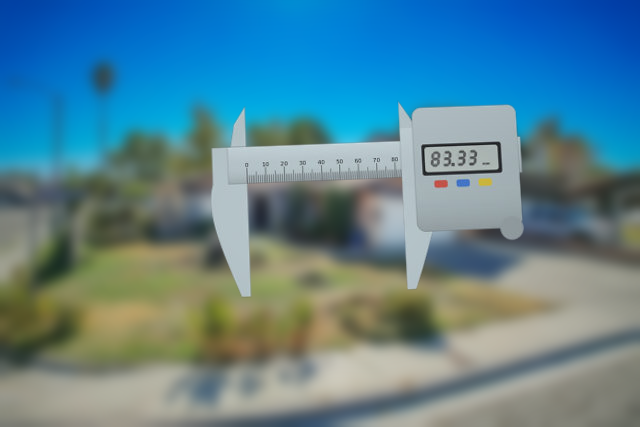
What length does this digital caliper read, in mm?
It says 83.33 mm
